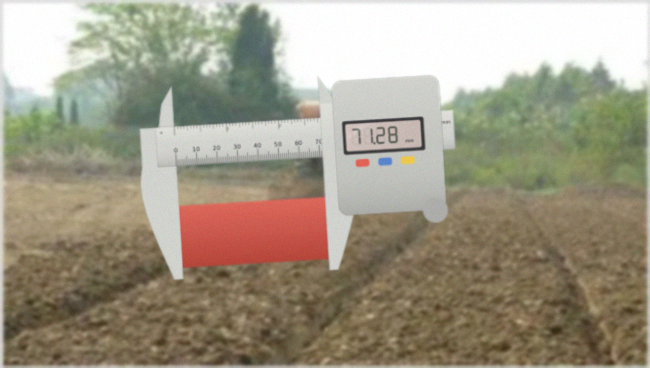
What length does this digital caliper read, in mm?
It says 71.28 mm
